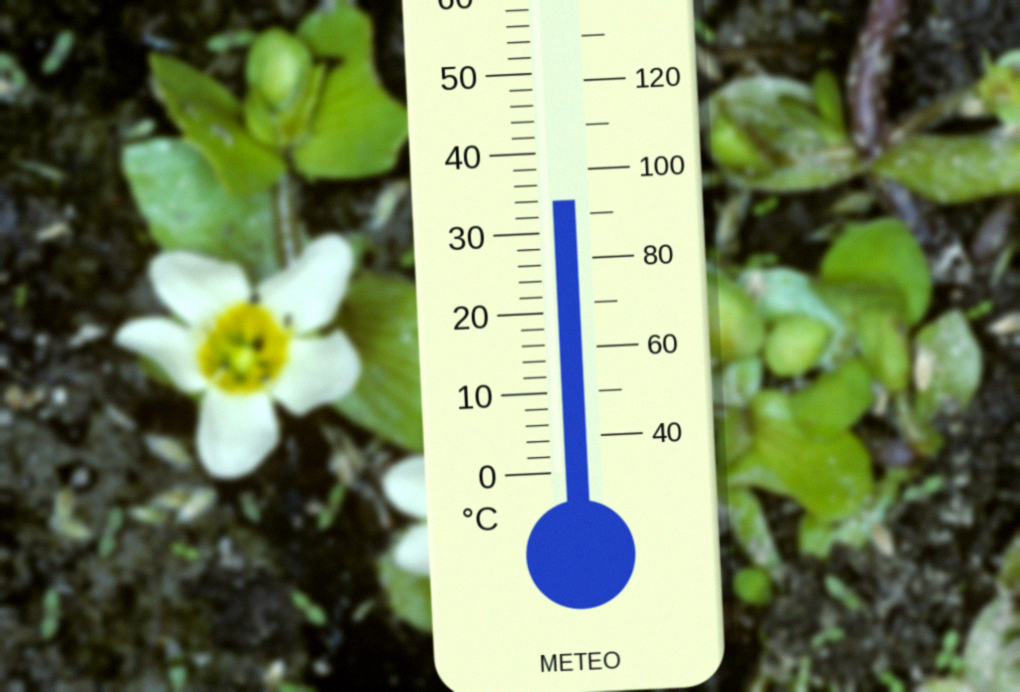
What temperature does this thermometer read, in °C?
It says 34 °C
